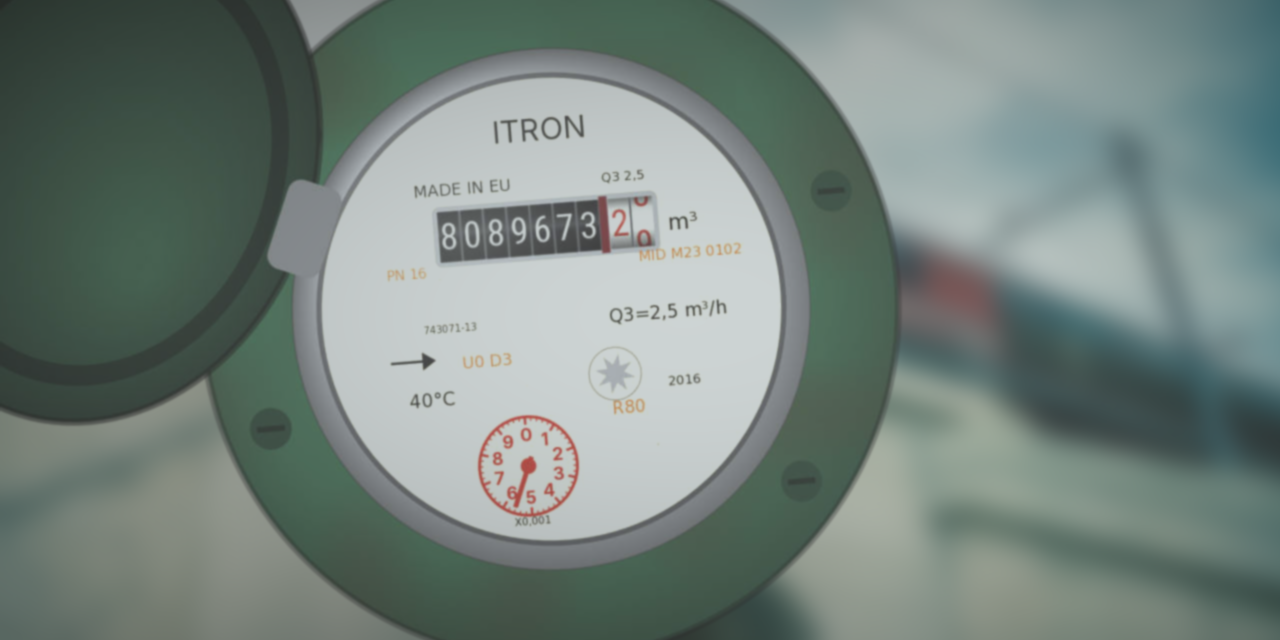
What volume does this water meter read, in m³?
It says 8089673.285 m³
